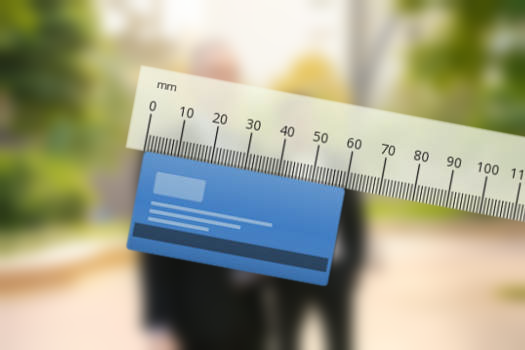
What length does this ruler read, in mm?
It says 60 mm
